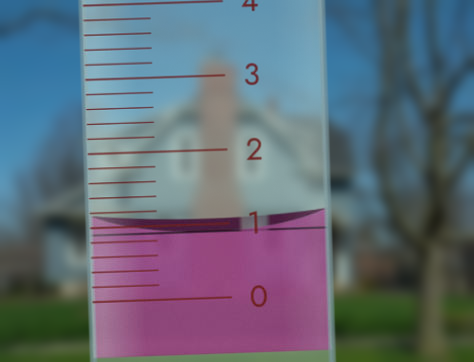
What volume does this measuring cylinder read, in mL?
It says 0.9 mL
